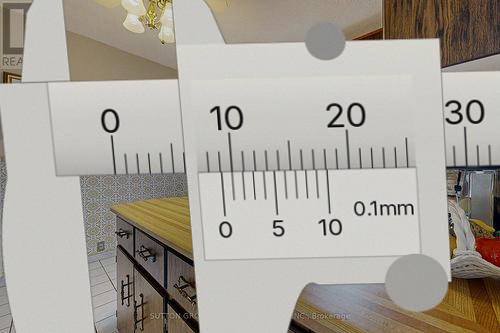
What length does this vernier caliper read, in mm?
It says 9.1 mm
